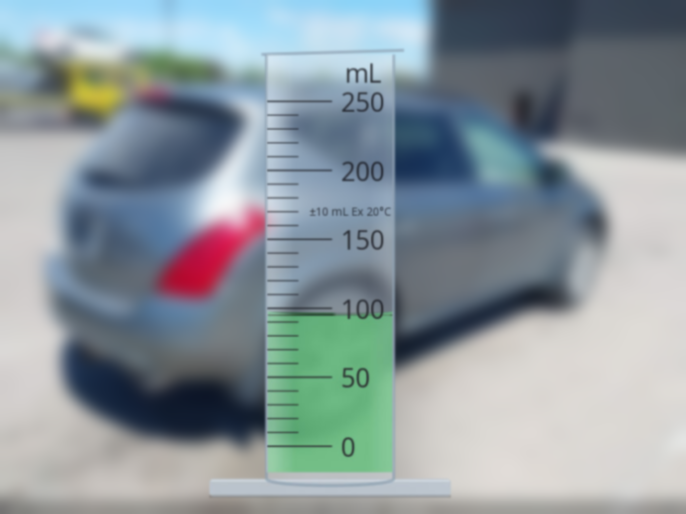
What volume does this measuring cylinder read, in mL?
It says 95 mL
